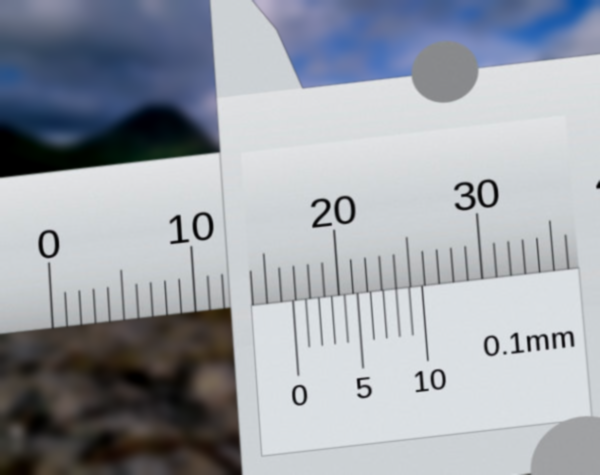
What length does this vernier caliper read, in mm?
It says 16.8 mm
